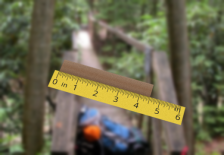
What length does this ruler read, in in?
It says 4.5 in
